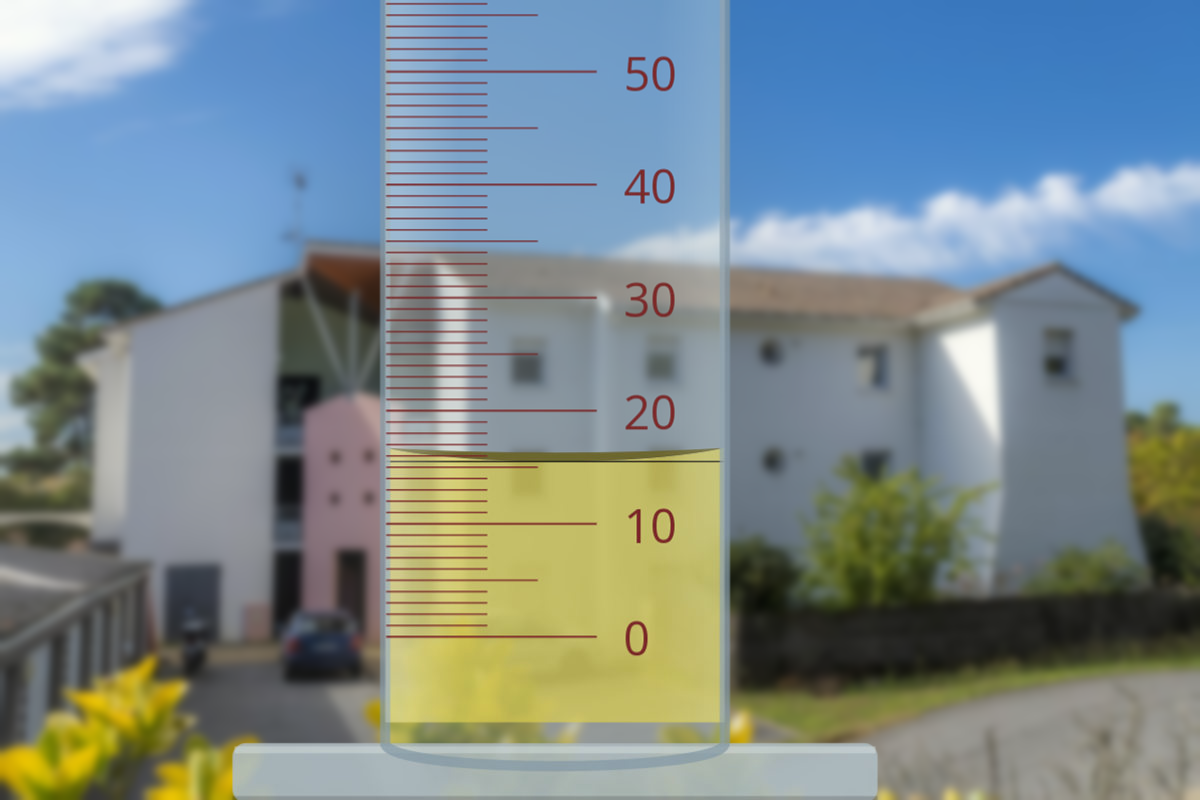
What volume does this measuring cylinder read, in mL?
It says 15.5 mL
